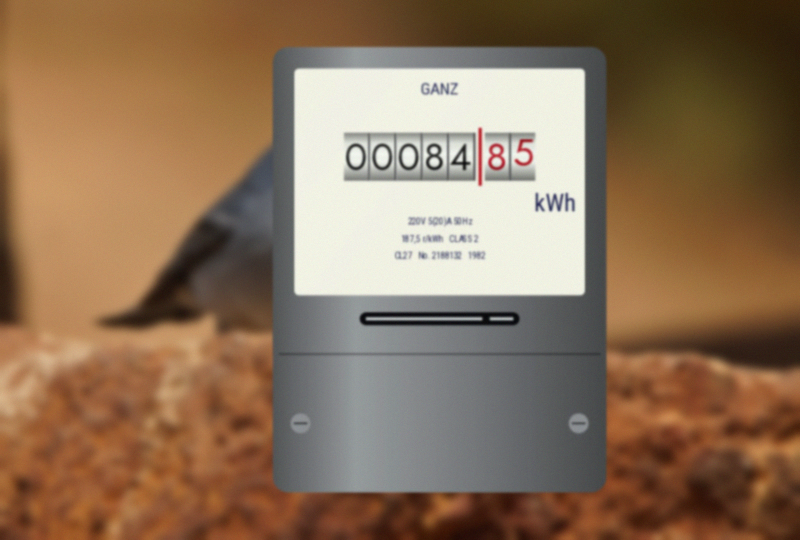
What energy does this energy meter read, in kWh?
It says 84.85 kWh
